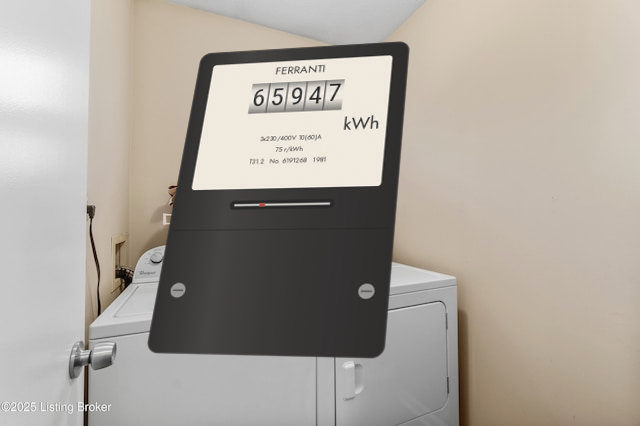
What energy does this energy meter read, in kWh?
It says 65947 kWh
